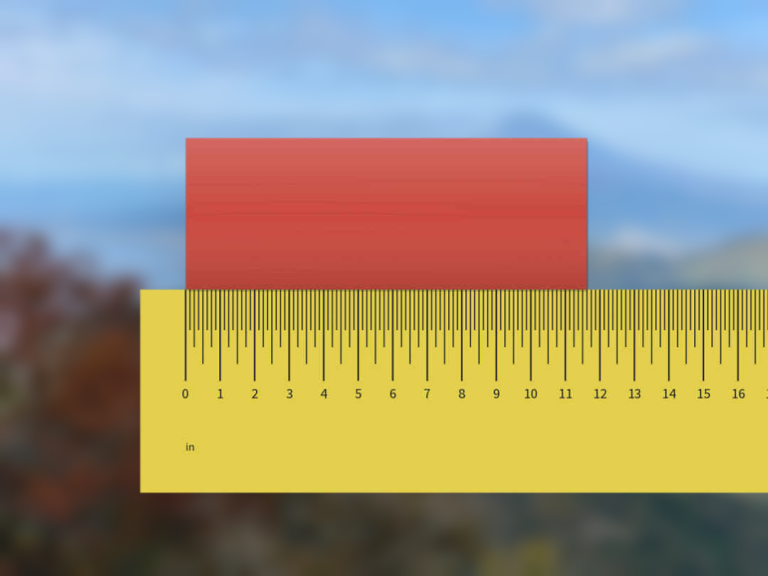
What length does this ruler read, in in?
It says 11.625 in
